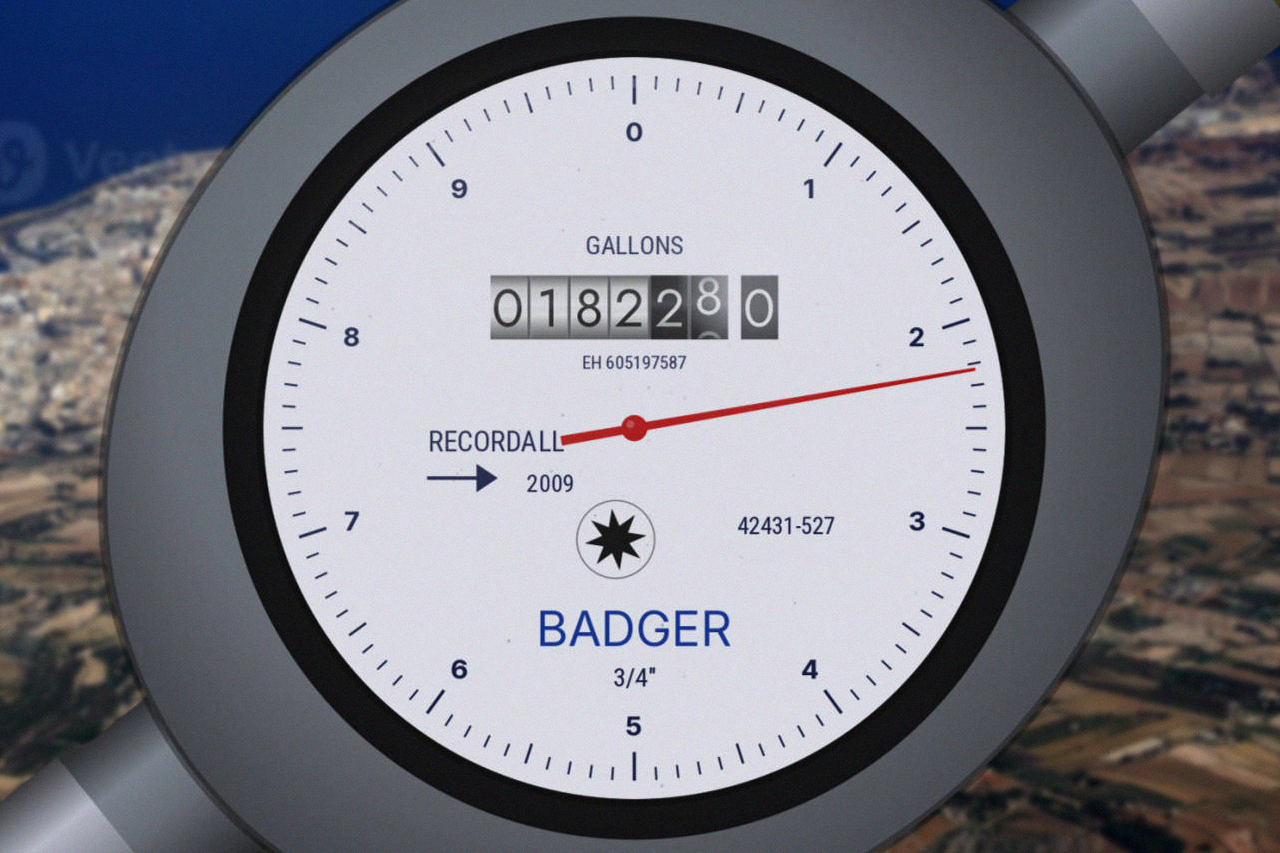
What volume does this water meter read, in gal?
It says 182282.2 gal
